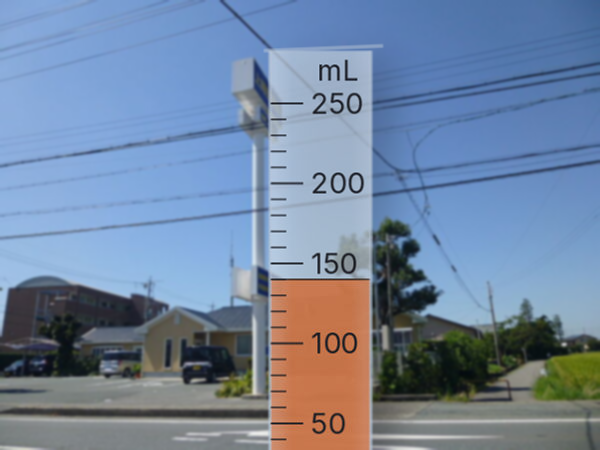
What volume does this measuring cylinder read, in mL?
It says 140 mL
